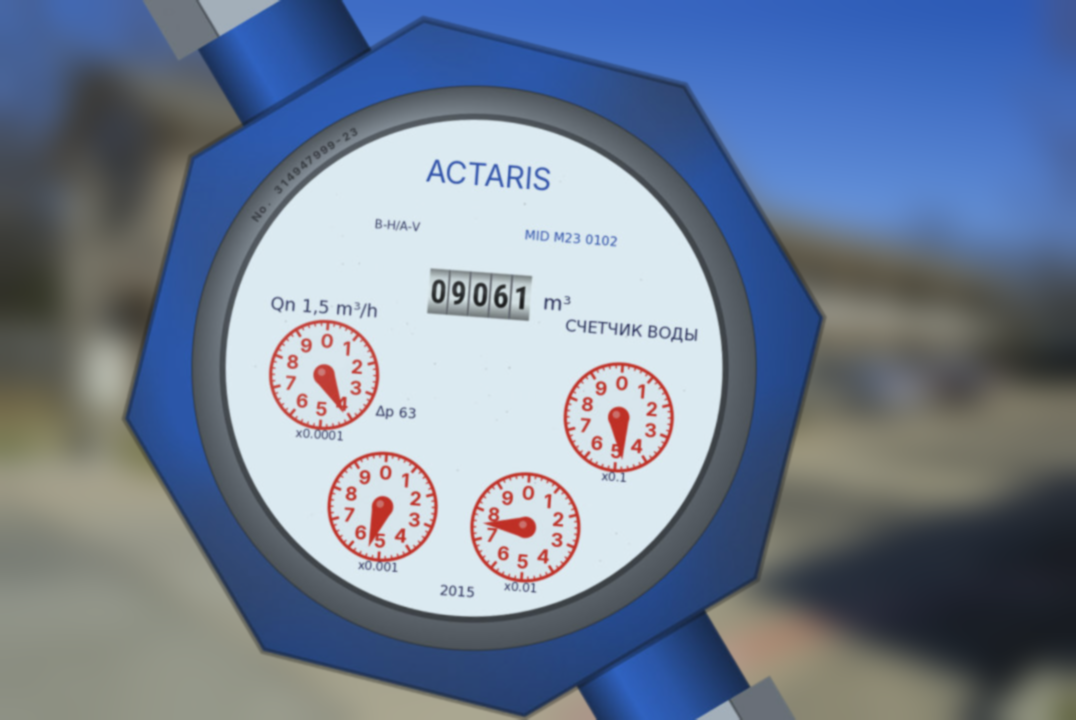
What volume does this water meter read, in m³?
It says 9061.4754 m³
